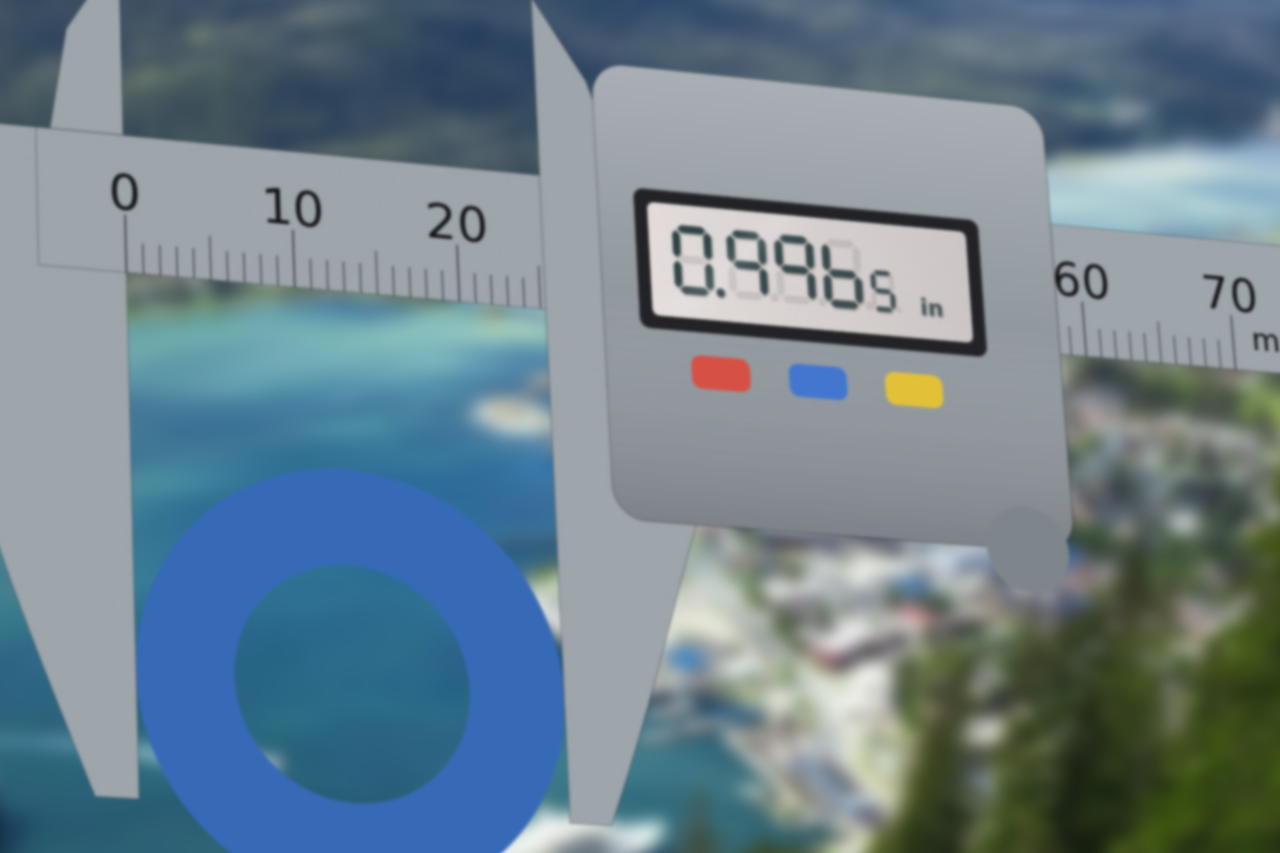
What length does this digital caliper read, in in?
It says 0.9965 in
